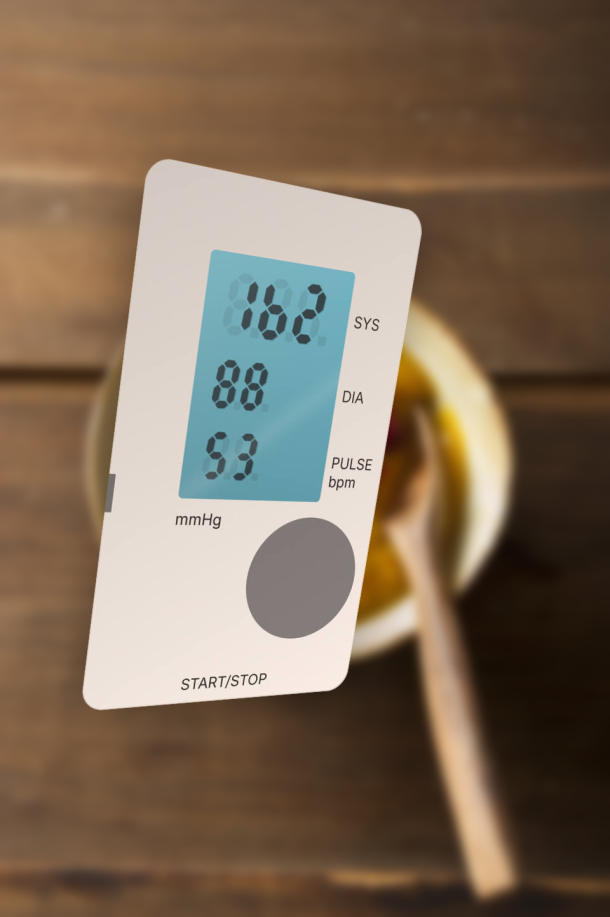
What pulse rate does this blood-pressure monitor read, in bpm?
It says 53 bpm
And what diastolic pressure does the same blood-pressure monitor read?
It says 88 mmHg
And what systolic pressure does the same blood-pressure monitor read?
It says 162 mmHg
